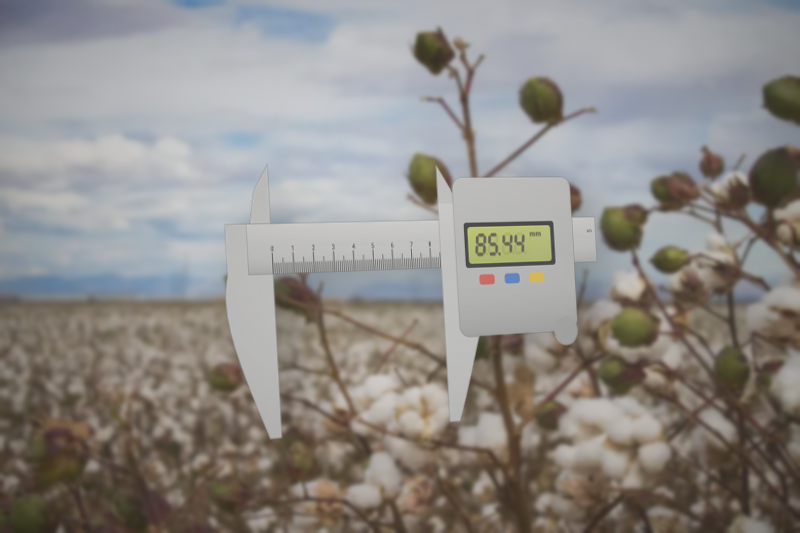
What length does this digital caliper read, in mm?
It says 85.44 mm
